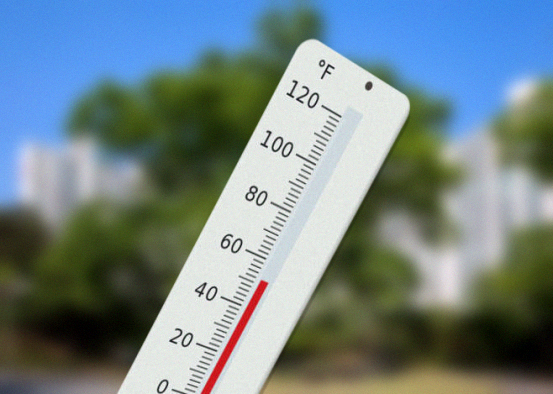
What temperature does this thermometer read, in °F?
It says 52 °F
